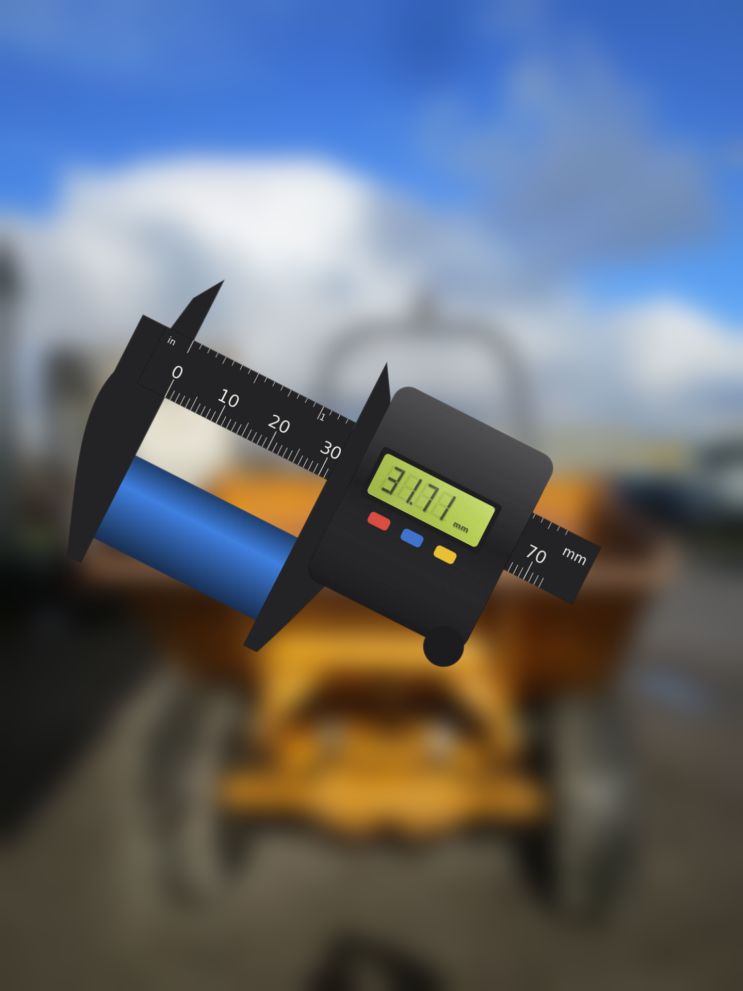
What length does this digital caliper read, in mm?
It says 31.71 mm
